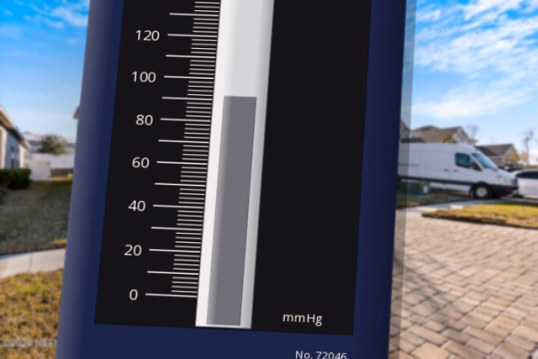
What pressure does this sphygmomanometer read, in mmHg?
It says 92 mmHg
